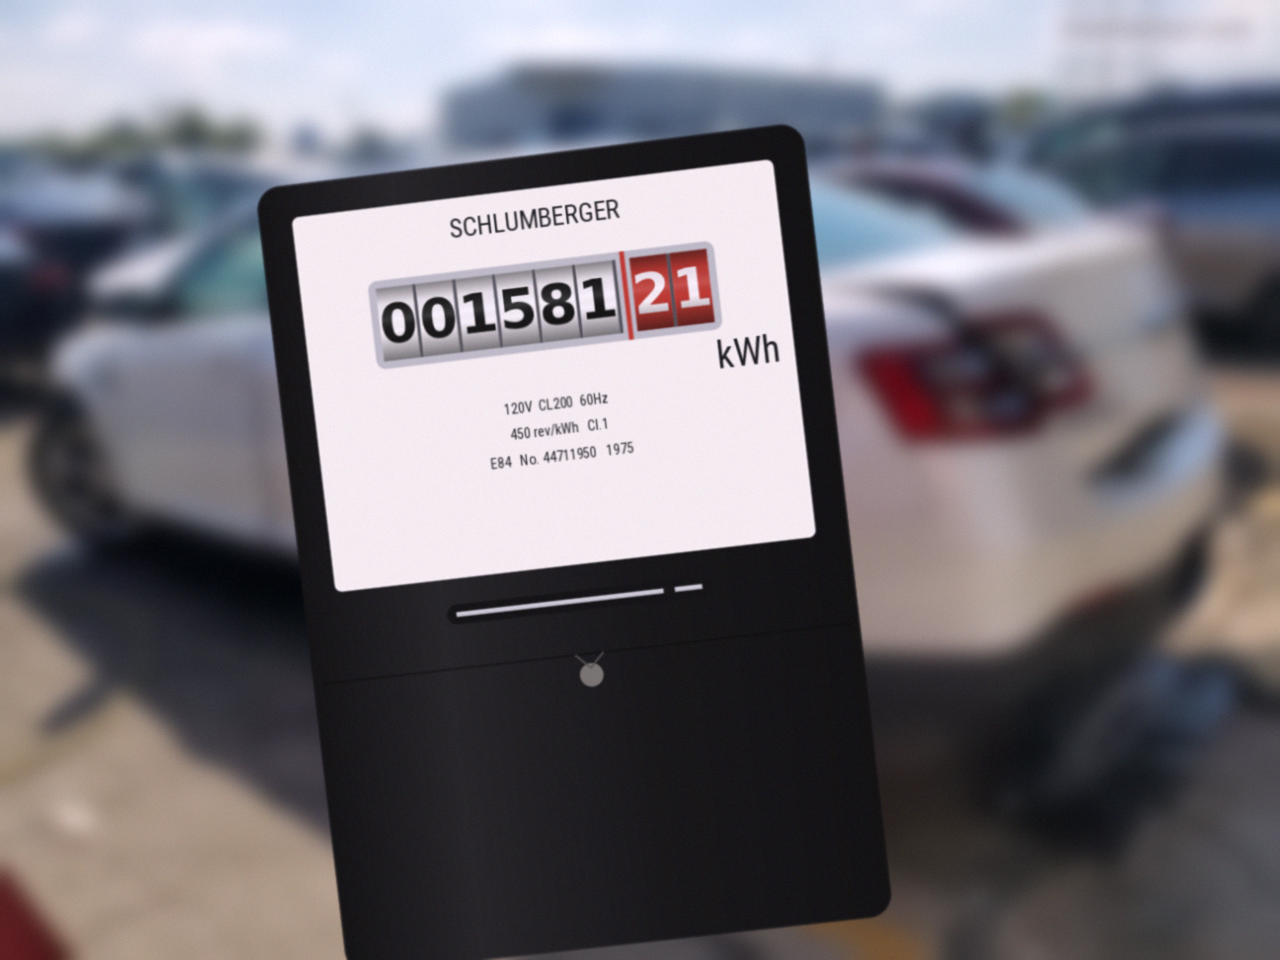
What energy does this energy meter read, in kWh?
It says 1581.21 kWh
